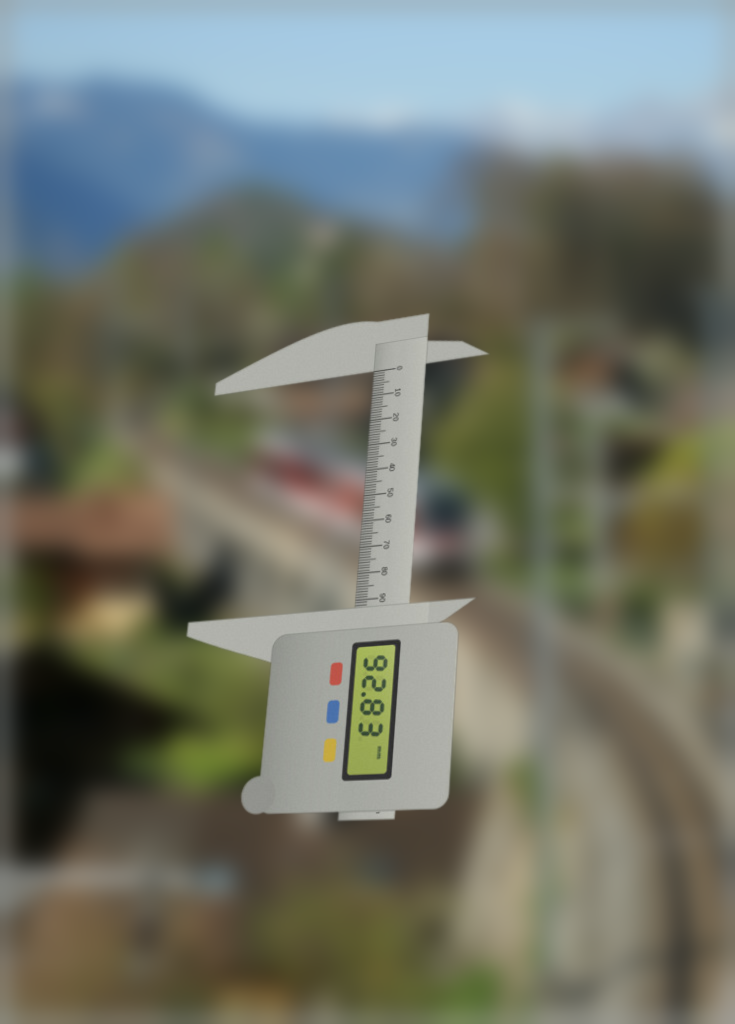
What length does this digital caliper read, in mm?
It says 92.83 mm
